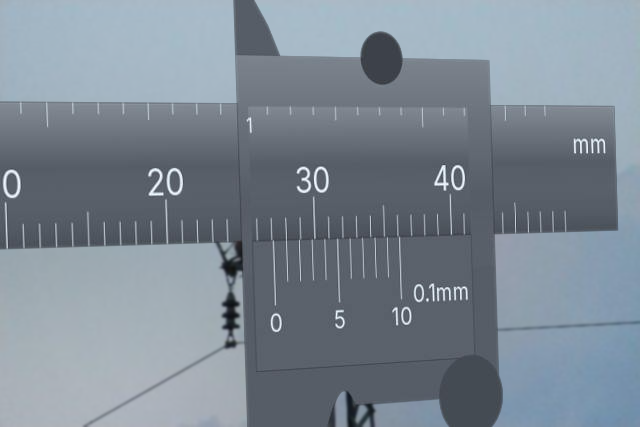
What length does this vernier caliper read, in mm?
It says 27.1 mm
